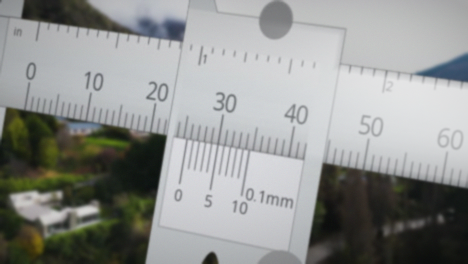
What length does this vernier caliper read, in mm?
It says 25.5 mm
